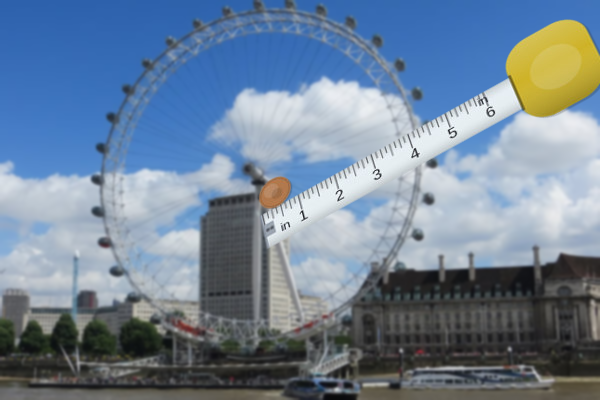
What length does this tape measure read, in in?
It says 0.875 in
